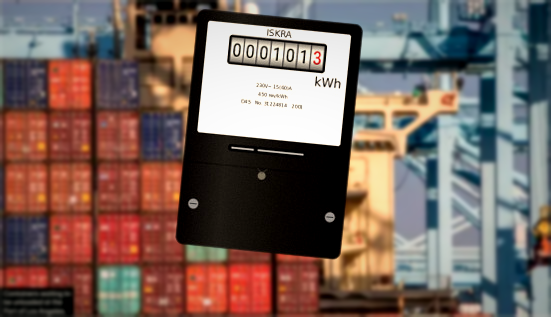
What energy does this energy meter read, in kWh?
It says 101.3 kWh
